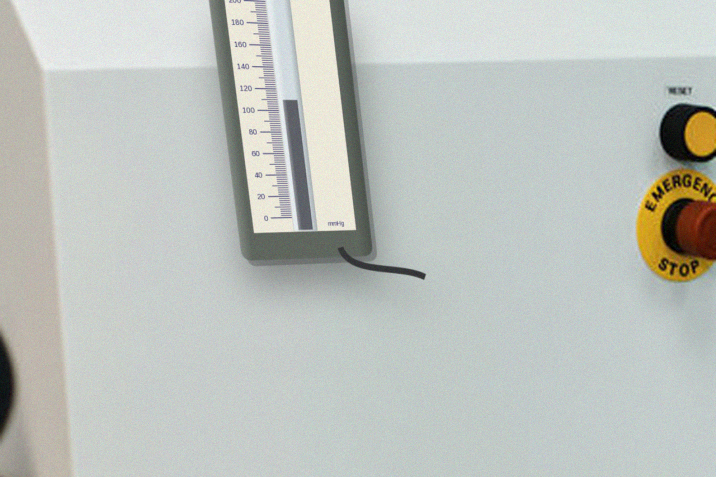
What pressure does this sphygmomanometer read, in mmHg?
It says 110 mmHg
